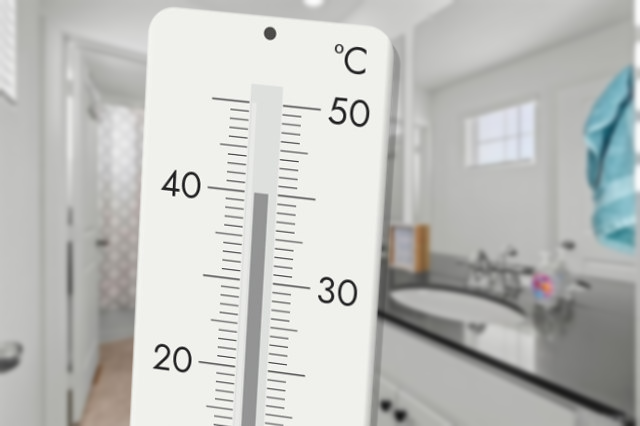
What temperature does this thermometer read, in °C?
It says 40 °C
